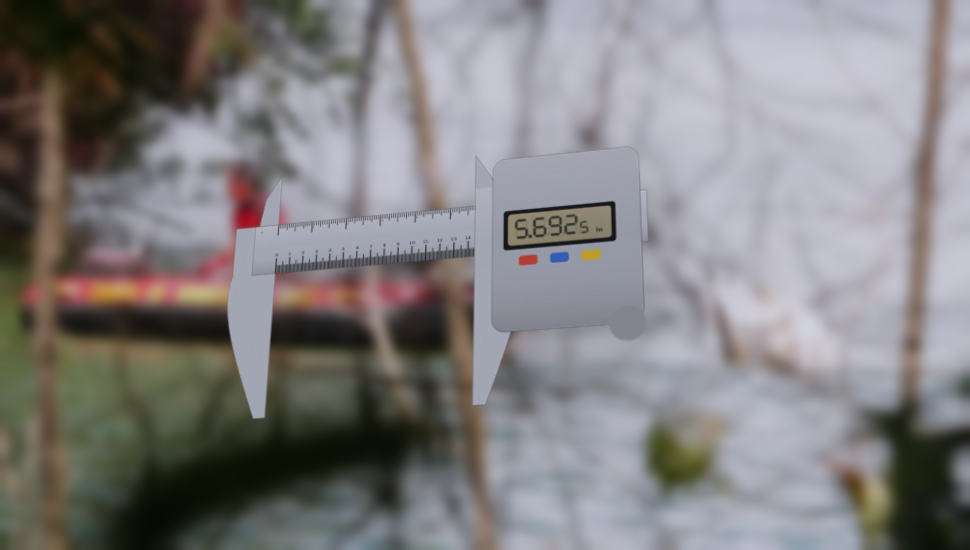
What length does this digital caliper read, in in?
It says 5.6925 in
